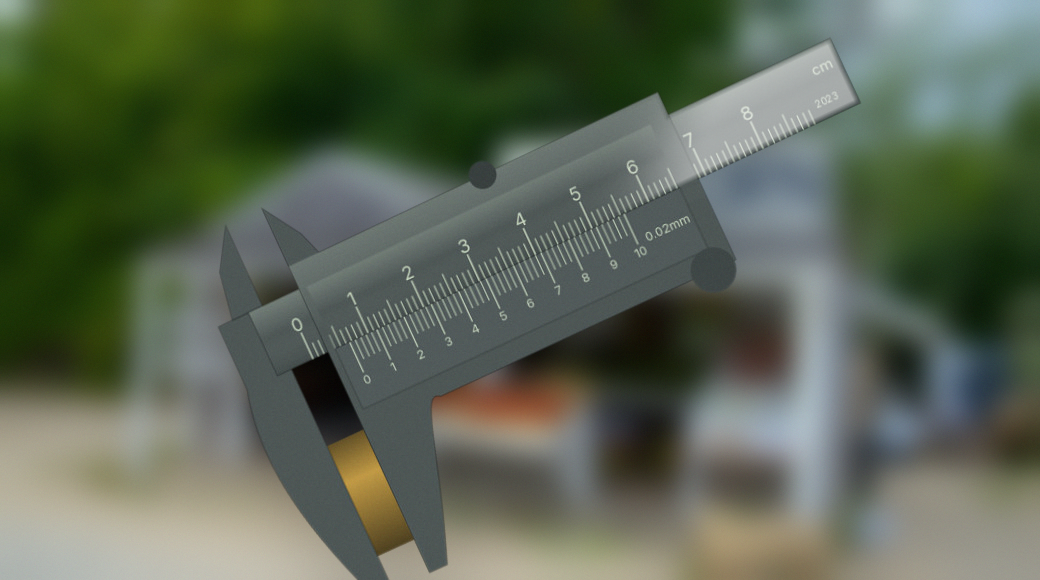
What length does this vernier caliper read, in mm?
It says 6.6 mm
